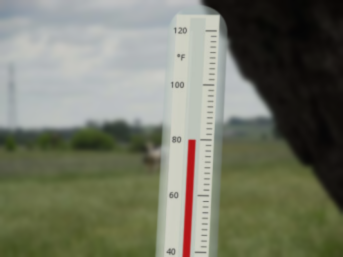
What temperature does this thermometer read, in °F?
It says 80 °F
